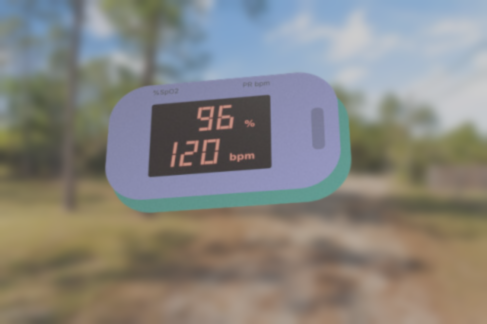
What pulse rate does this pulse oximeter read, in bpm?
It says 120 bpm
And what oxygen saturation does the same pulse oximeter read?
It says 96 %
